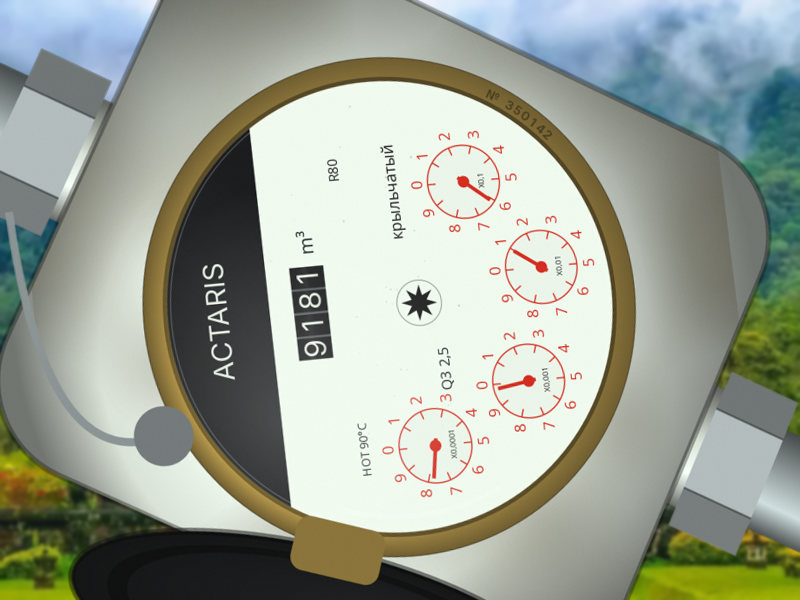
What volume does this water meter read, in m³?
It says 9181.6097 m³
